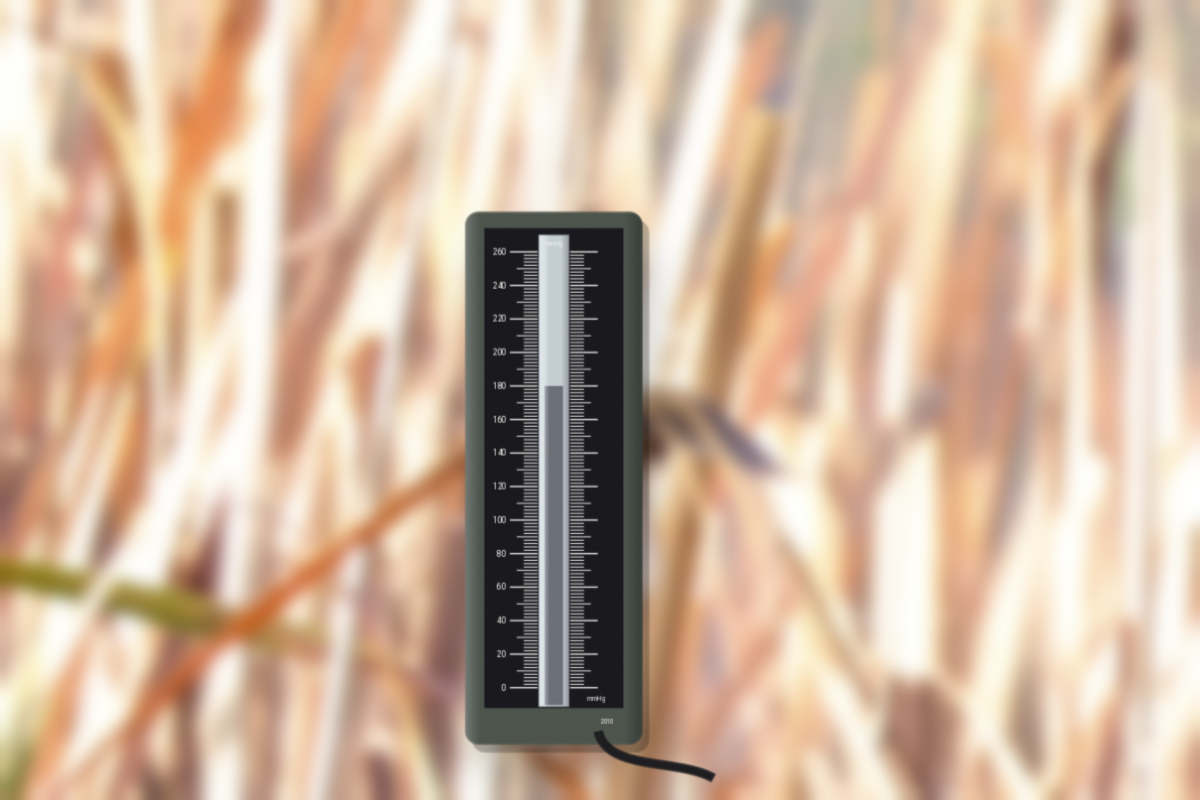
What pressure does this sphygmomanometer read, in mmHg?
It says 180 mmHg
